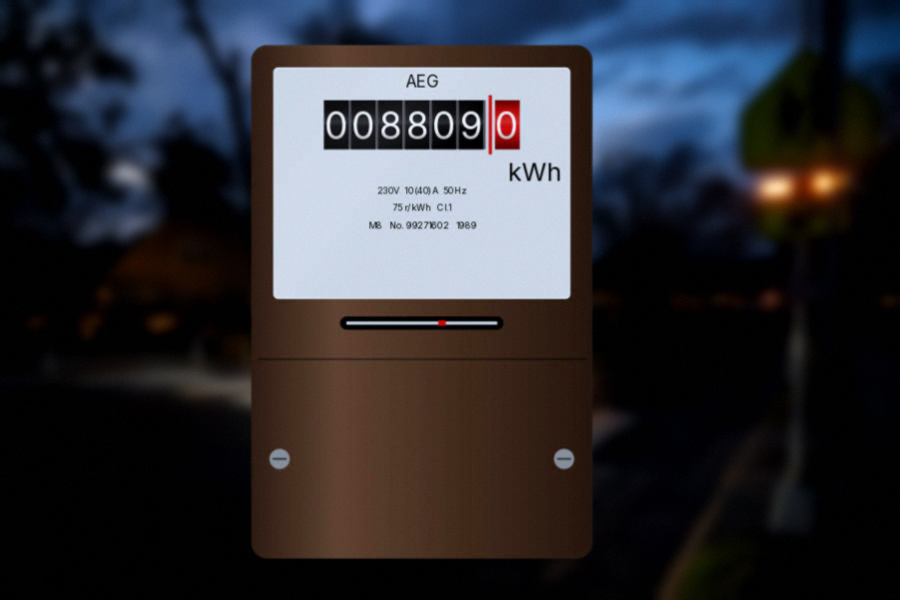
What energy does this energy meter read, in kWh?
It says 8809.0 kWh
